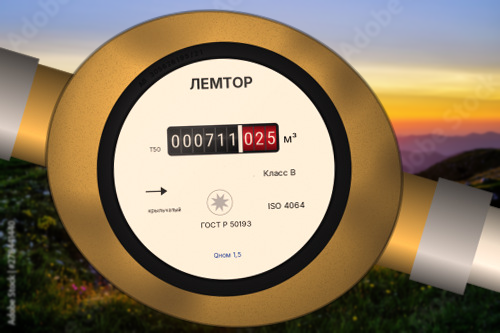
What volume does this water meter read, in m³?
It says 711.025 m³
